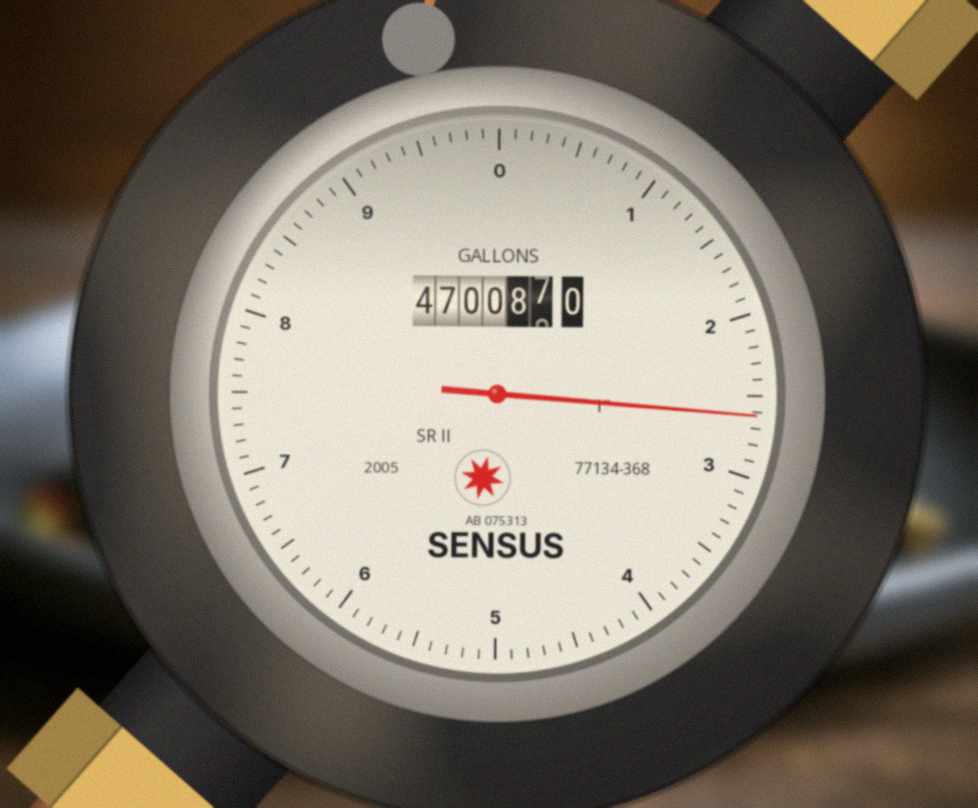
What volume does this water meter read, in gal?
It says 4700872.6 gal
